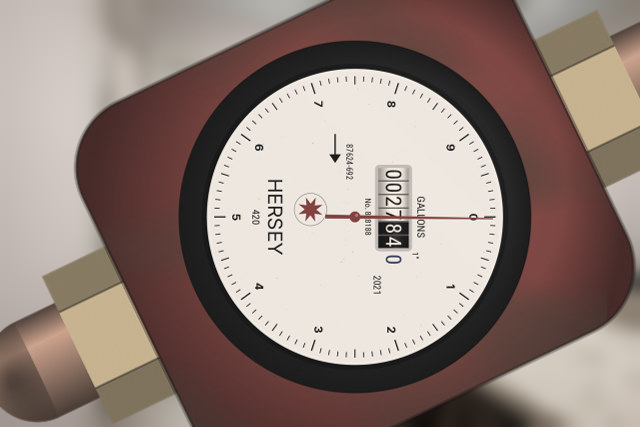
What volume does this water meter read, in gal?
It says 27840.0 gal
